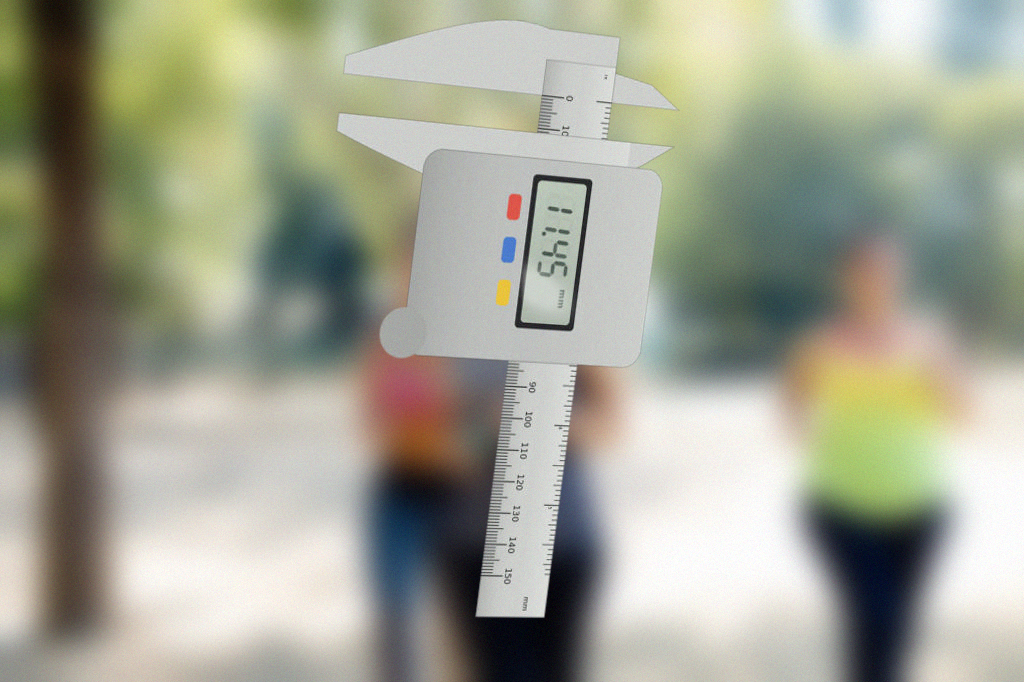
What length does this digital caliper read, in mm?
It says 11.45 mm
